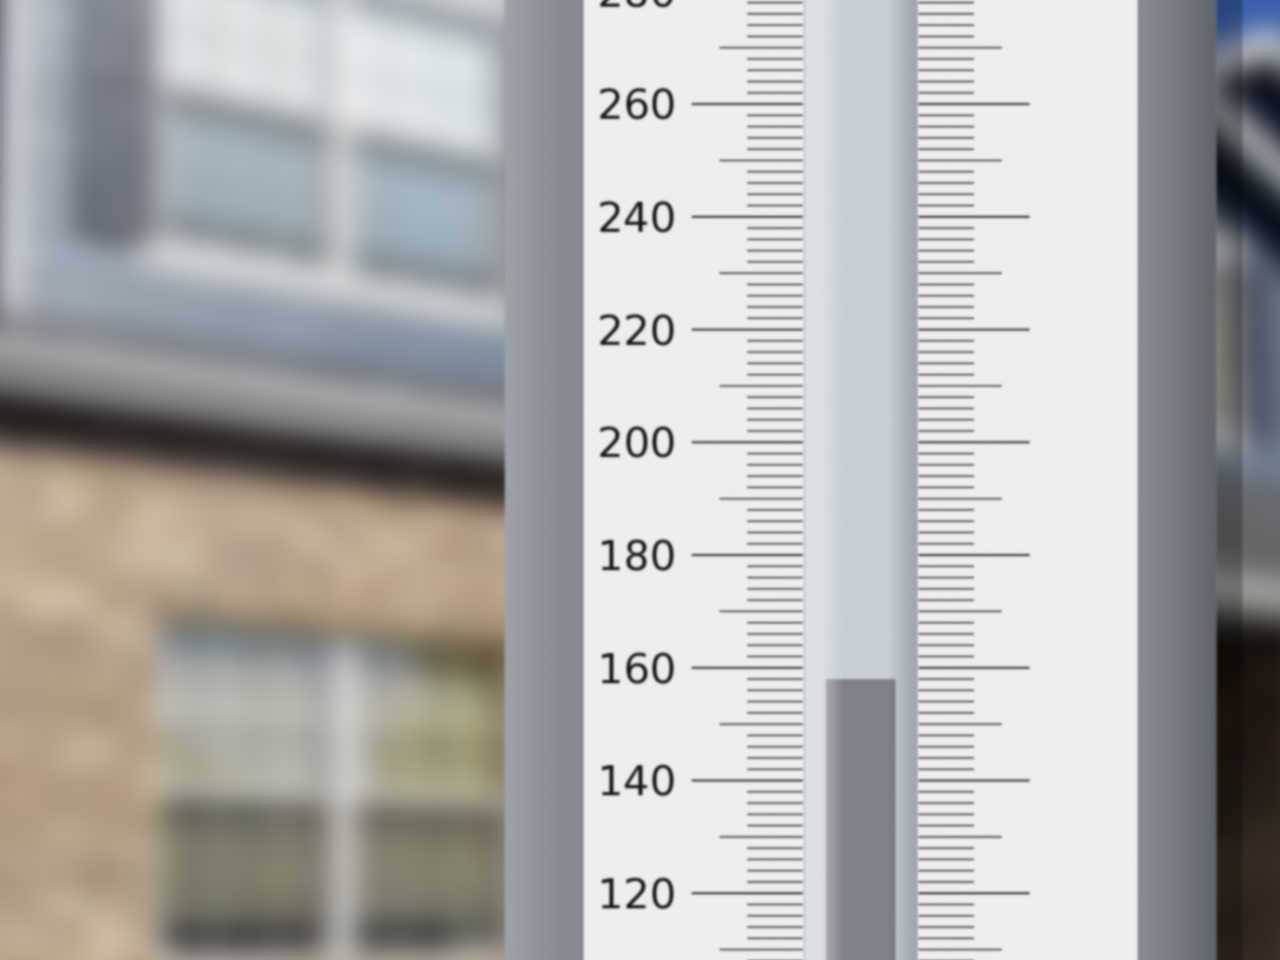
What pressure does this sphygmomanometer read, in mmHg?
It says 158 mmHg
